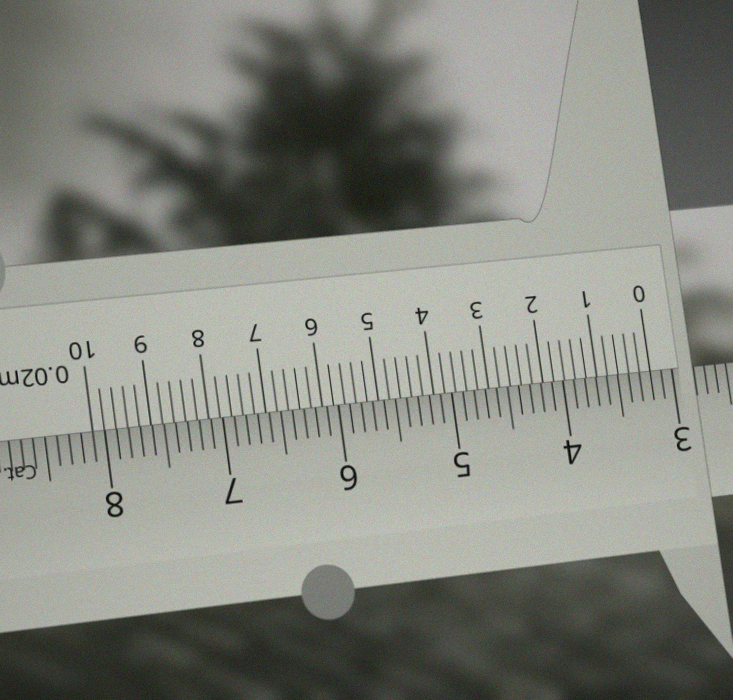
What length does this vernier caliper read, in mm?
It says 32.0 mm
